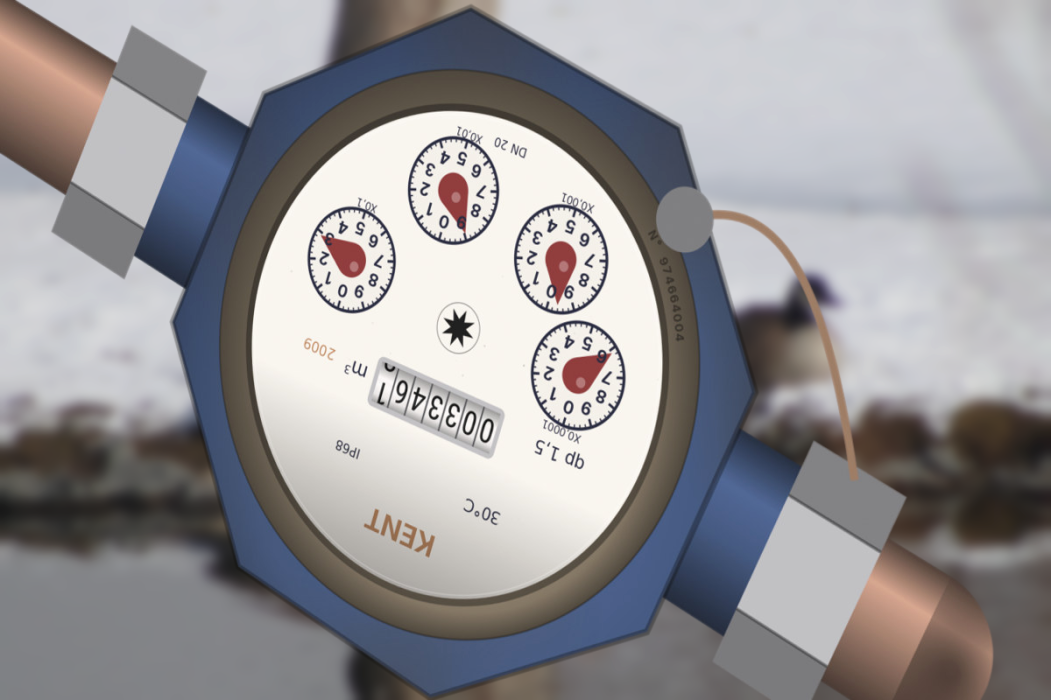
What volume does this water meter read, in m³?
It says 33461.2896 m³
